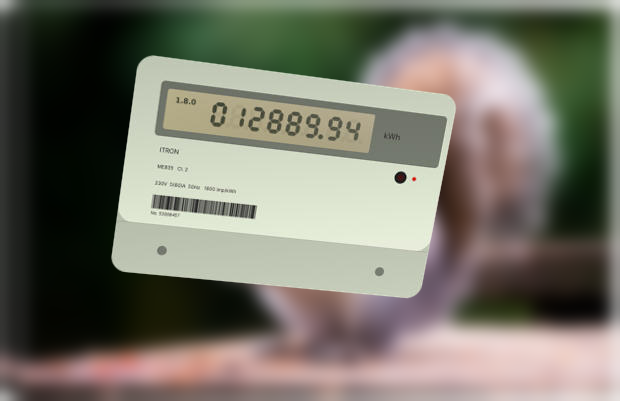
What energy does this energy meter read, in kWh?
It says 12889.94 kWh
